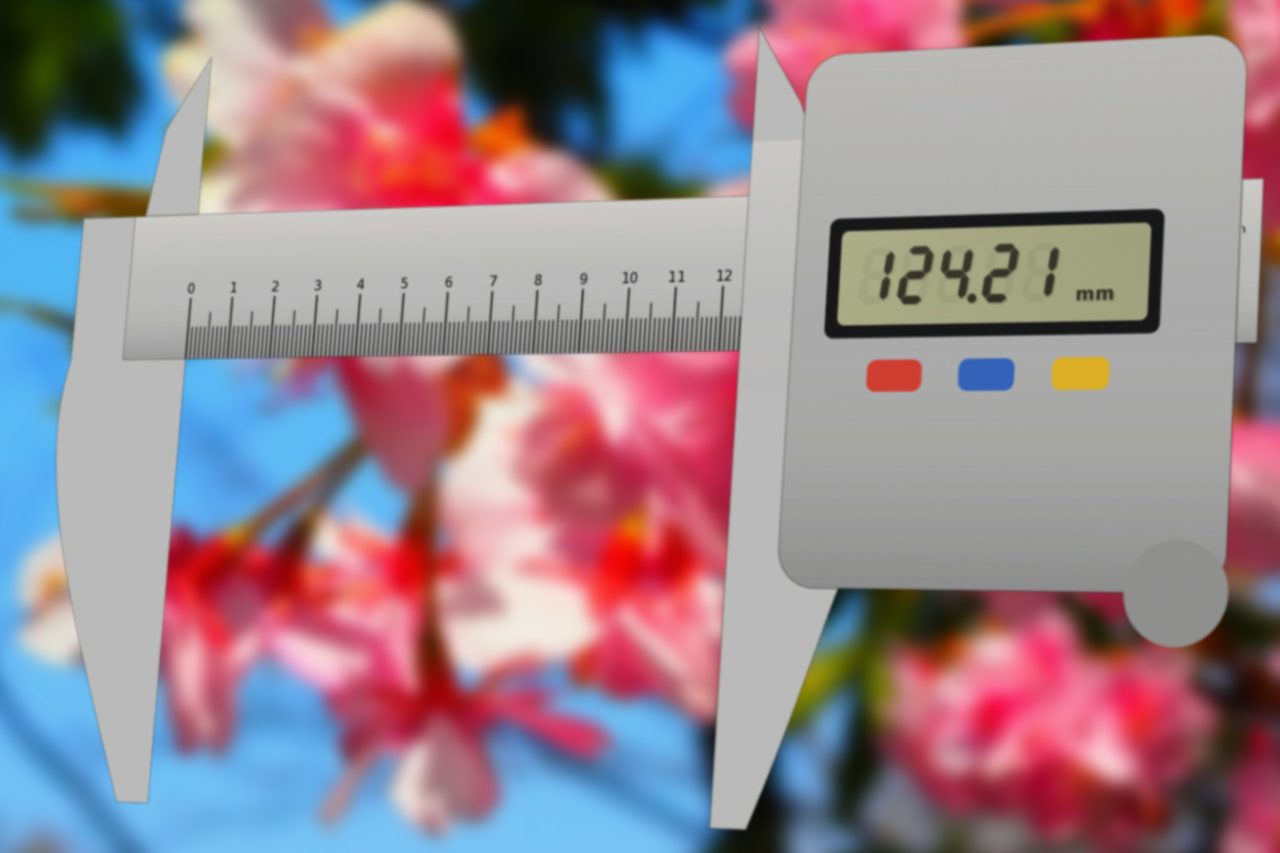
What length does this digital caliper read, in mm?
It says 124.21 mm
